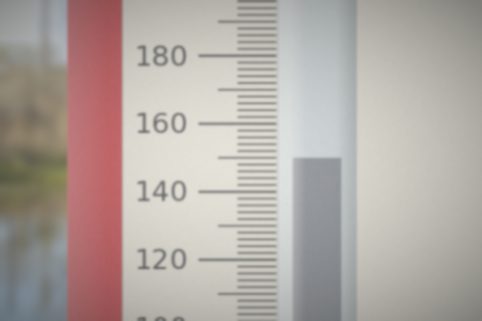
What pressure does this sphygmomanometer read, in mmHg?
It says 150 mmHg
